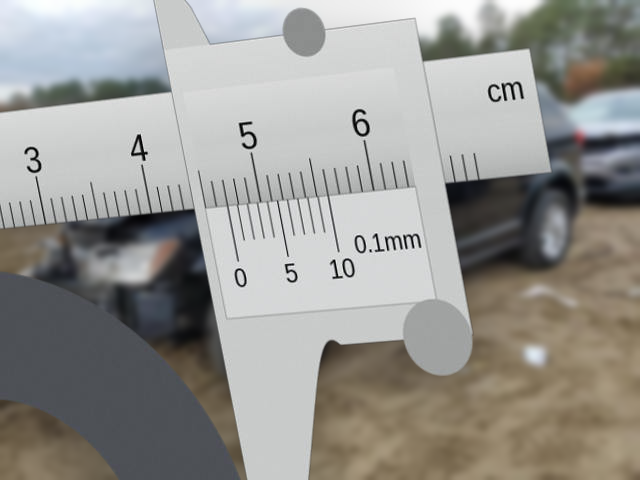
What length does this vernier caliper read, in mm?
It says 47.0 mm
